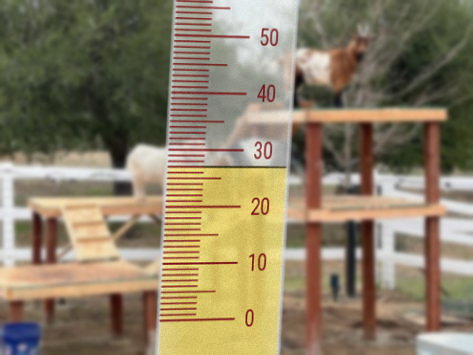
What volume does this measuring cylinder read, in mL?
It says 27 mL
